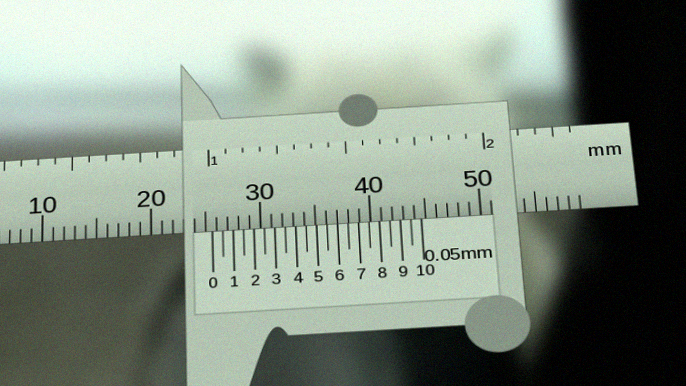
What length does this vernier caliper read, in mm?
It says 25.6 mm
